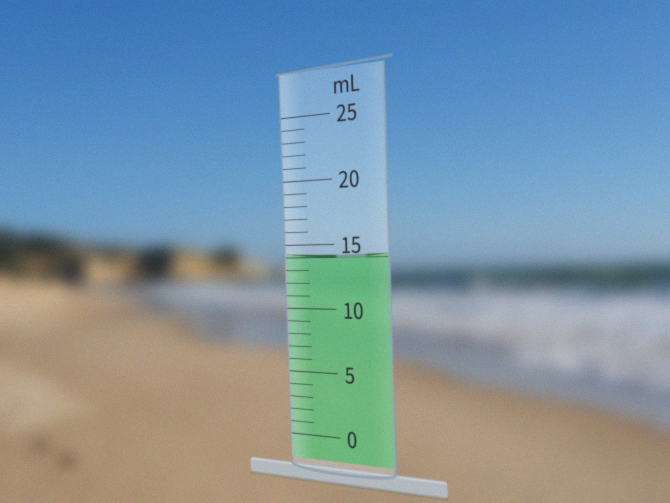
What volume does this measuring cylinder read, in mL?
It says 14 mL
